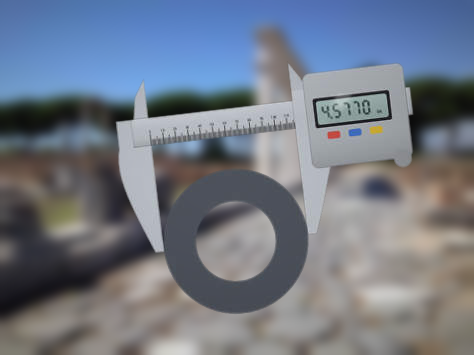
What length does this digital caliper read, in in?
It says 4.5770 in
